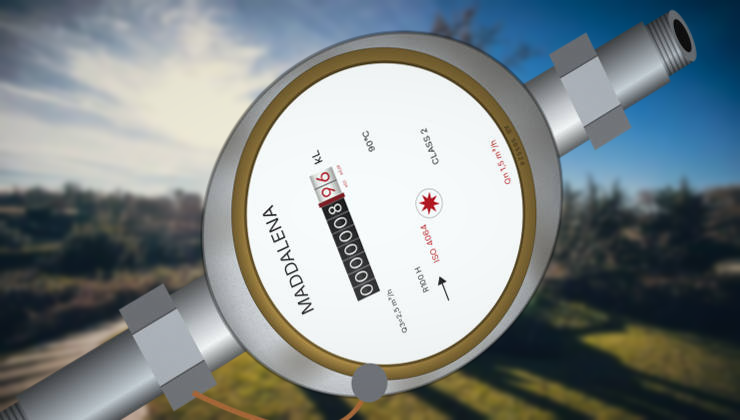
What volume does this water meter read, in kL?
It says 8.96 kL
